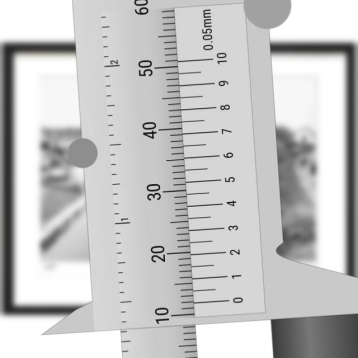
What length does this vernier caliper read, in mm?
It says 11.8 mm
